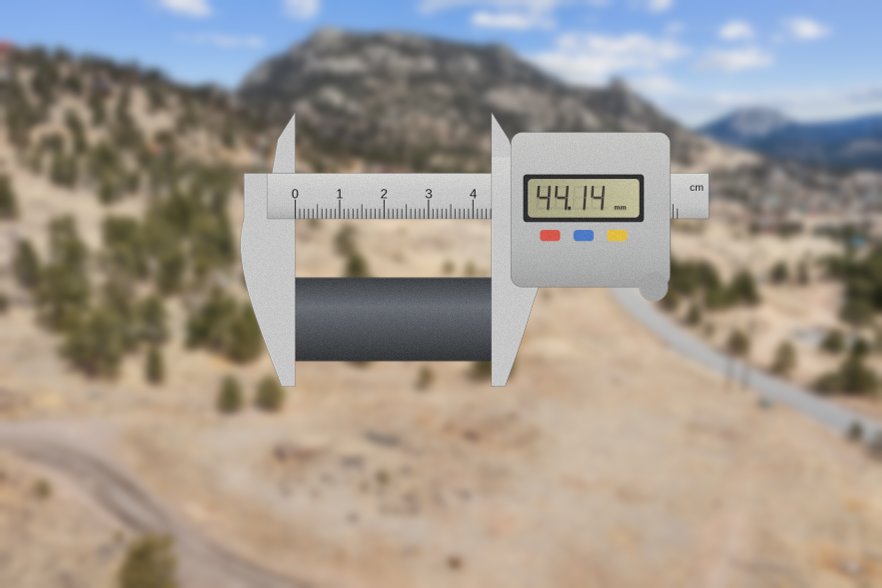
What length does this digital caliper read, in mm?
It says 44.14 mm
